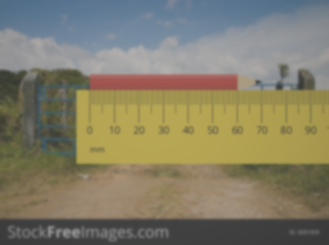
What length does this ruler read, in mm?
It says 70 mm
